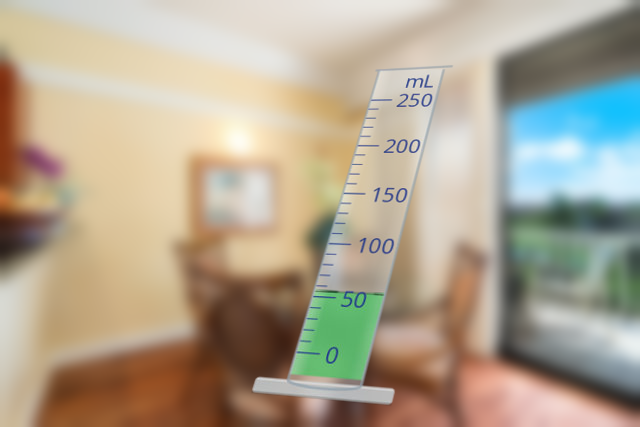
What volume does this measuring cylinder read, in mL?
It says 55 mL
